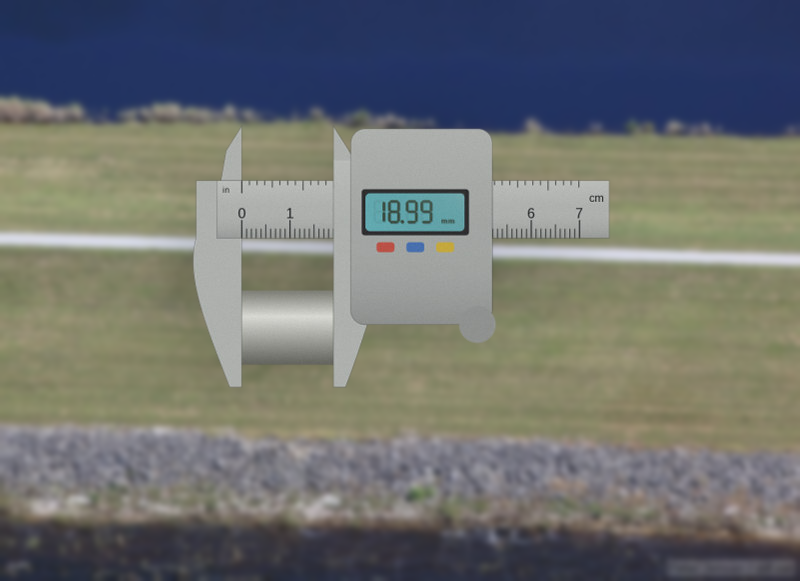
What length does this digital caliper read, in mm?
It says 18.99 mm
